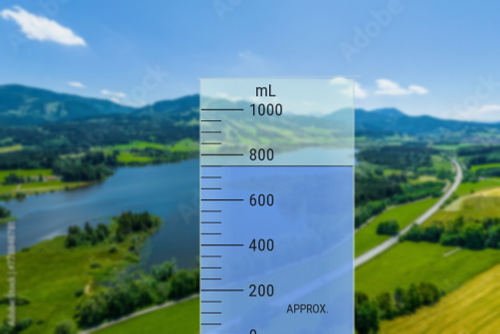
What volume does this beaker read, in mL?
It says 750 mL
